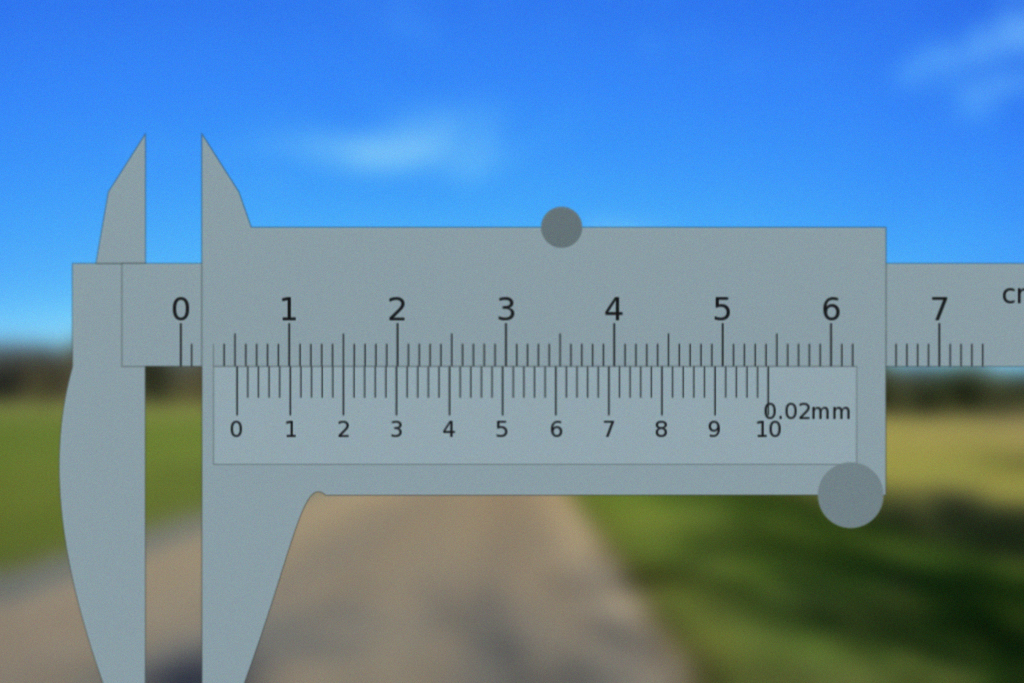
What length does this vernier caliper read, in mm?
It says 5.2 mm
